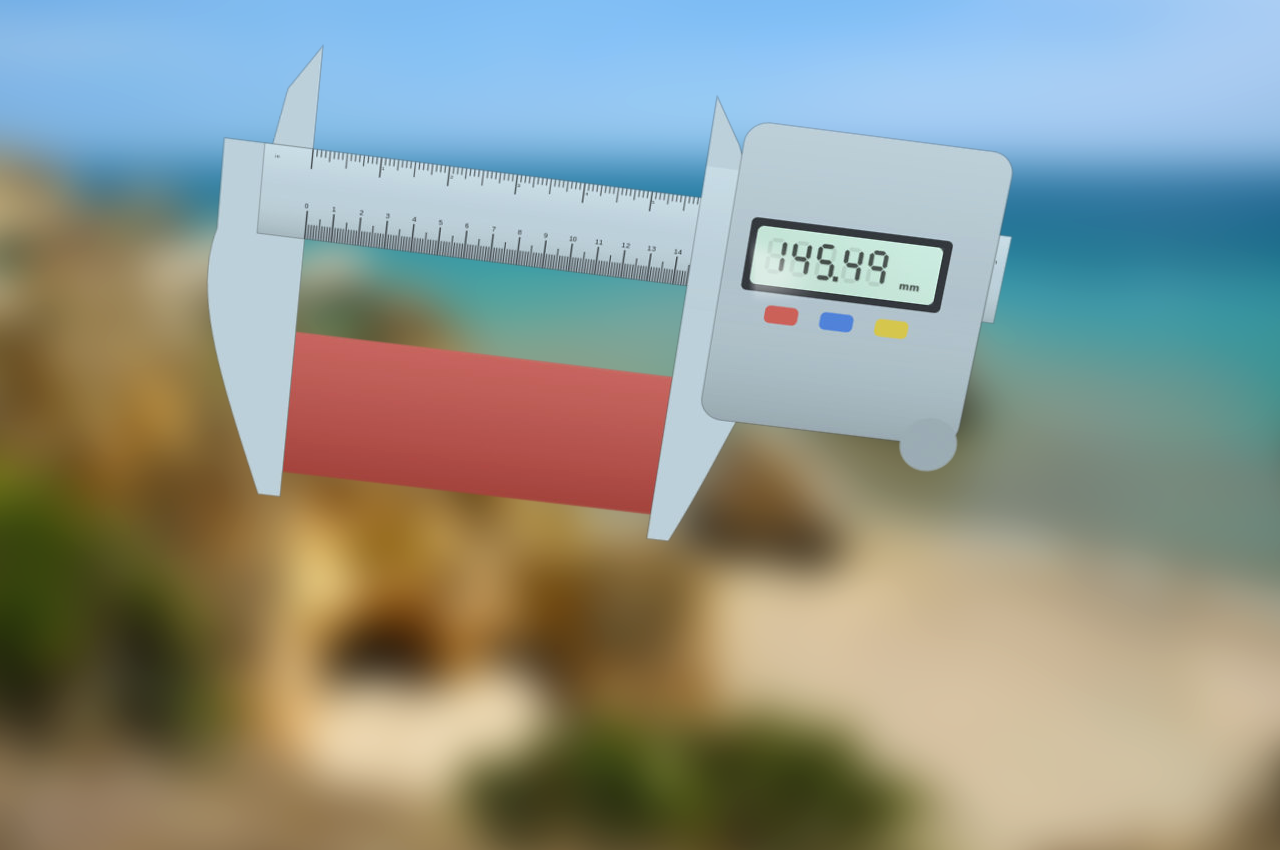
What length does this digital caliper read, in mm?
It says 145.49 mm
